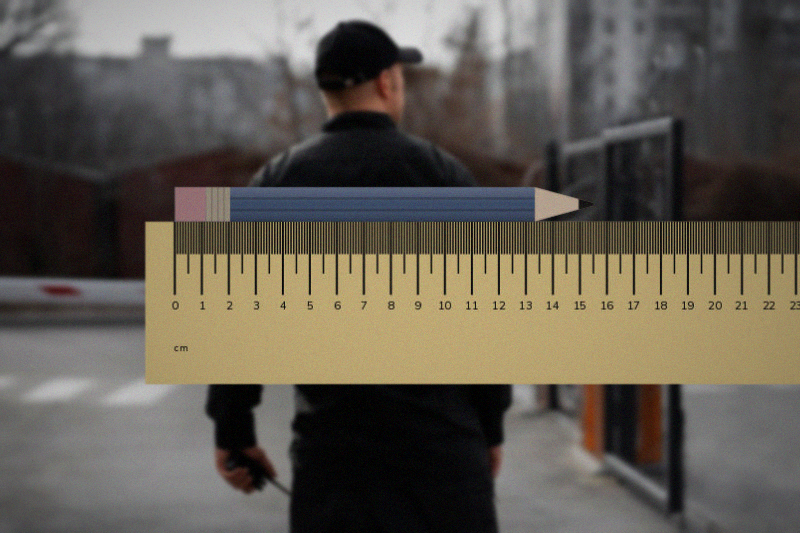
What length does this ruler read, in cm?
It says 15.5 cm
